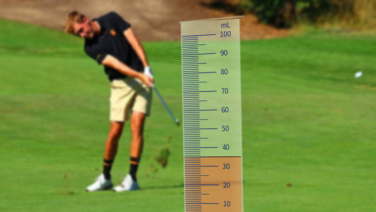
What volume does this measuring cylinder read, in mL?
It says 35 mL
